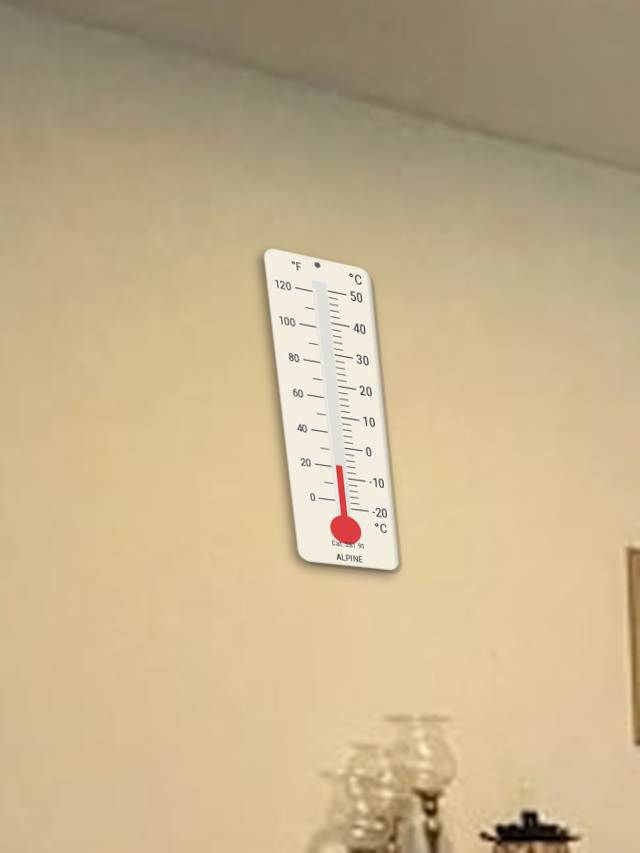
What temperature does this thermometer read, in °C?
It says -6 °C
